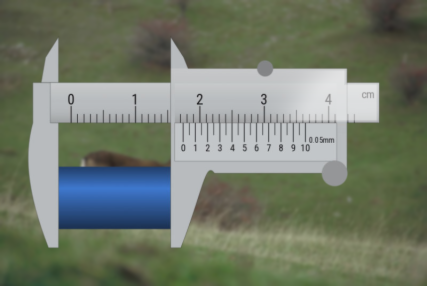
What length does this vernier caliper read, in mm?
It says 17.4 mm
